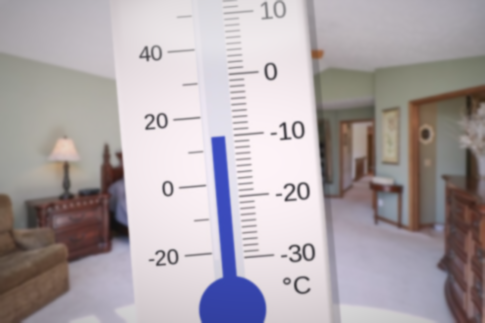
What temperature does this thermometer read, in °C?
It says -10 °C
